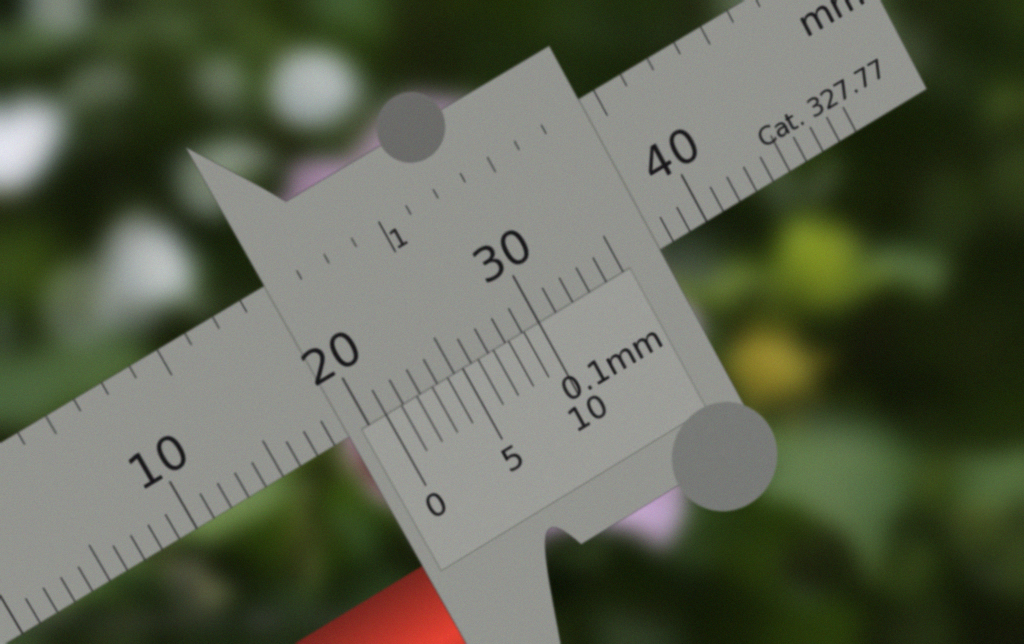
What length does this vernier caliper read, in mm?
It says 21.0 mm
